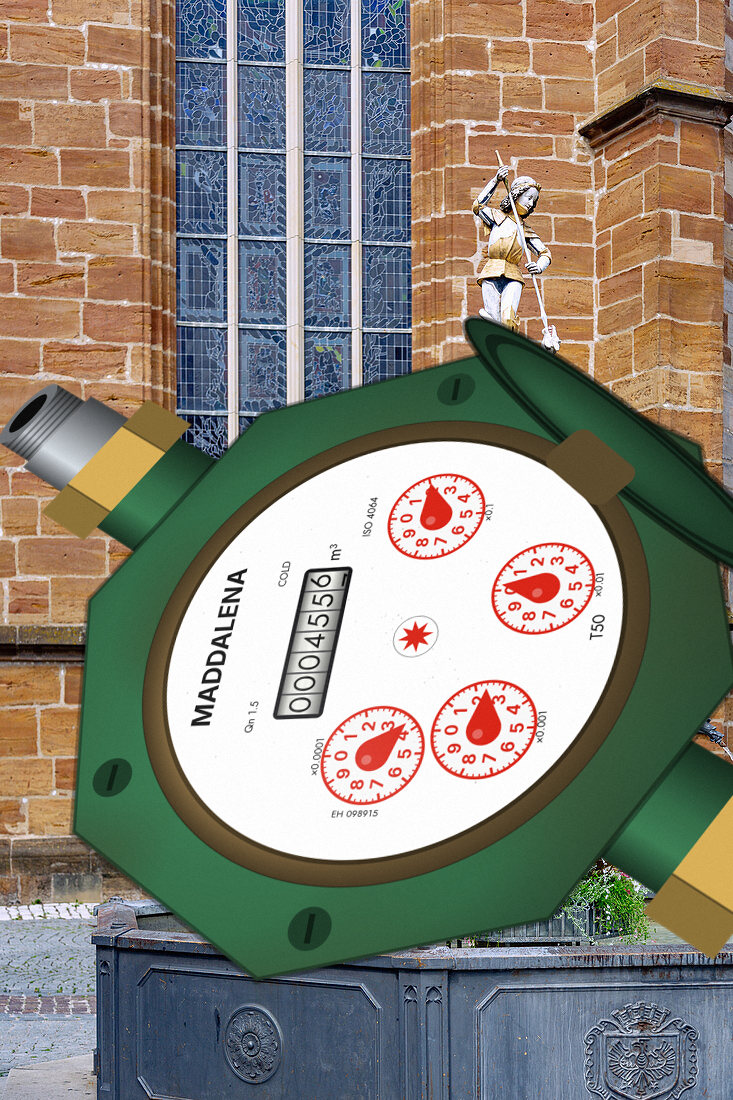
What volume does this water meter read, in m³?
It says 4556.2023 m³
